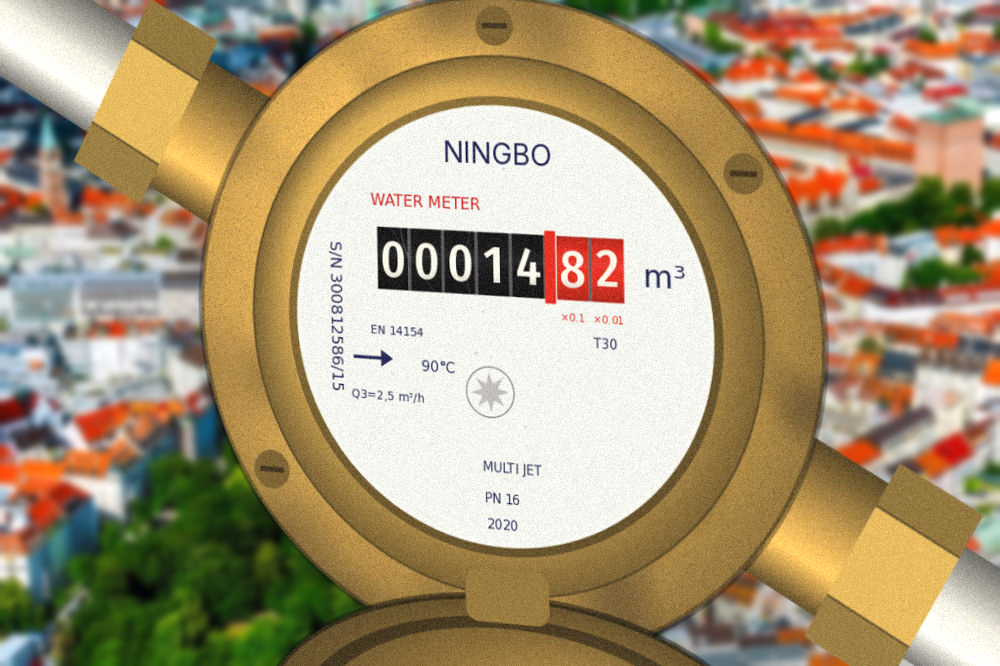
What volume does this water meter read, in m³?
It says 14.82 m³
